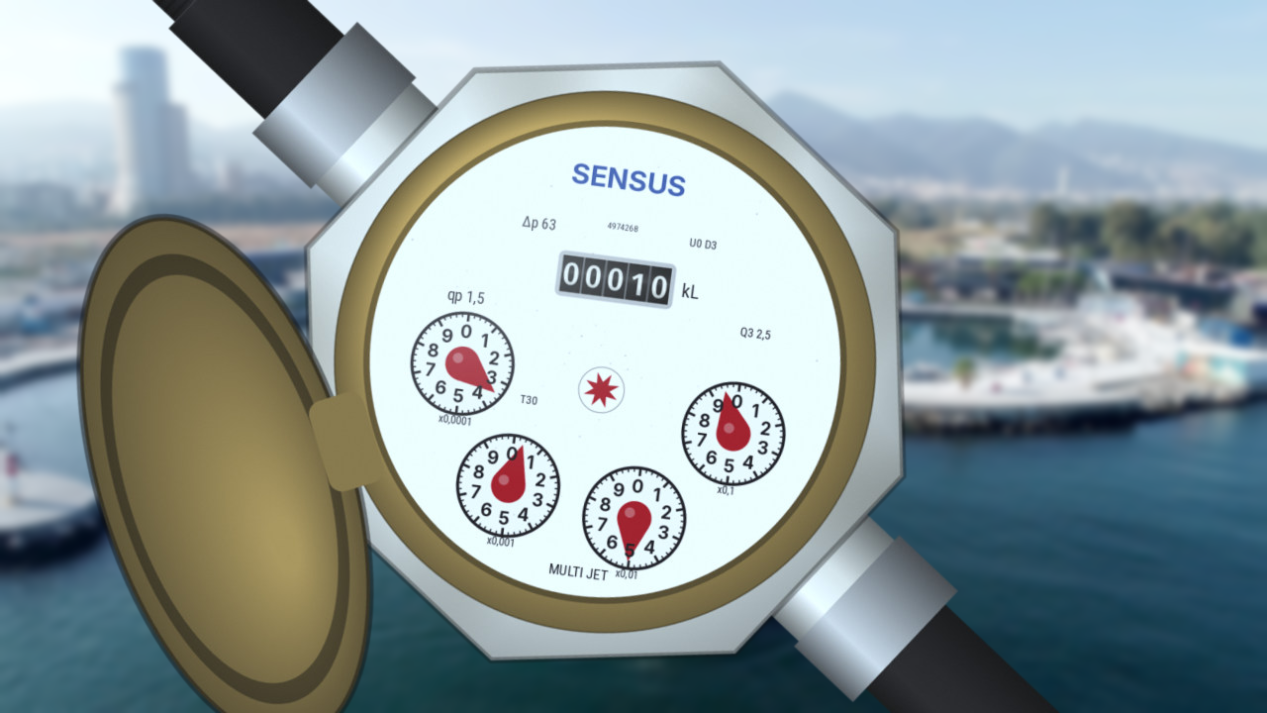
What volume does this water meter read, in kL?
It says 9.9503 kL
